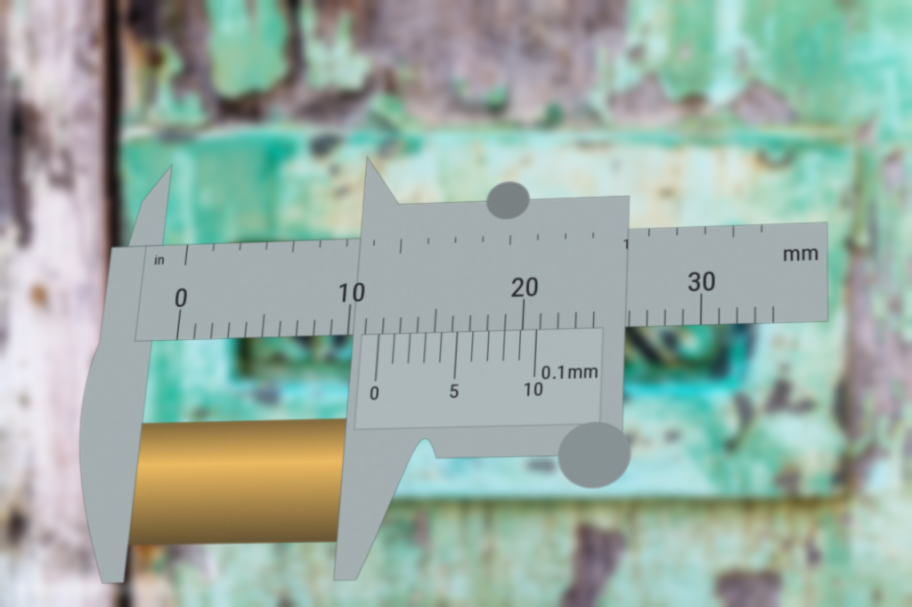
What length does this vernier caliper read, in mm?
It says 11.8 mm
